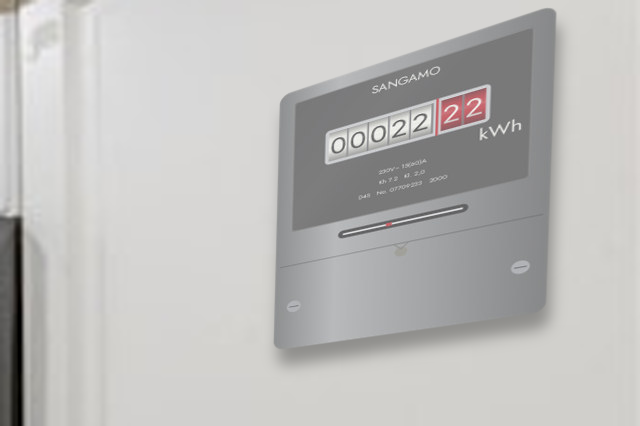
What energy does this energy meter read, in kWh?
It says 22.22 kWh
